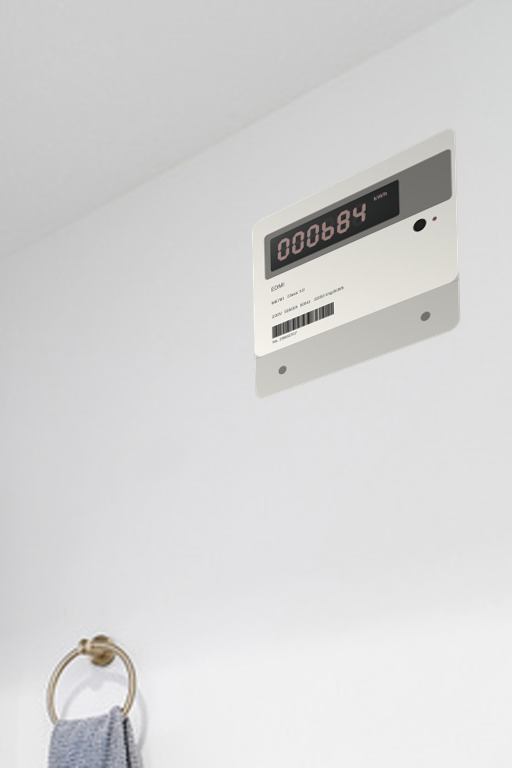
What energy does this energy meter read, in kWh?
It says 684 kWh
